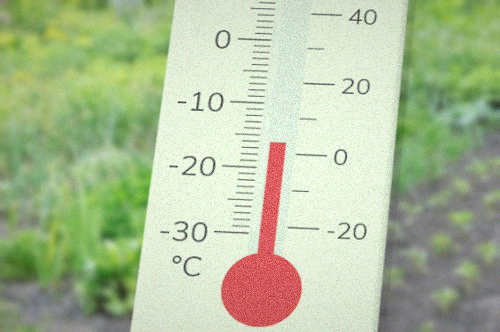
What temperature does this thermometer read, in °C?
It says -16 °C
